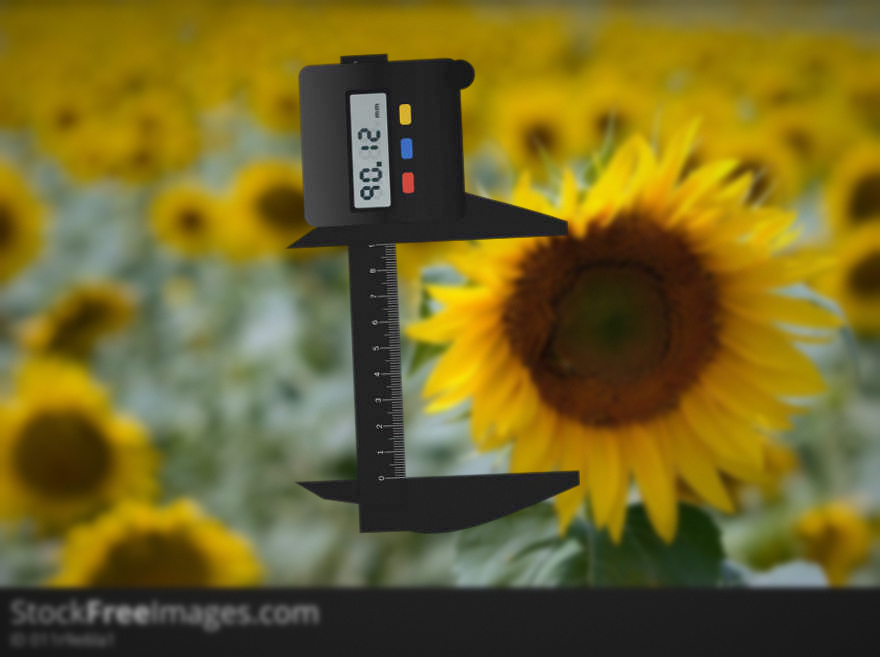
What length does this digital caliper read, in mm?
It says 90.12 mm
